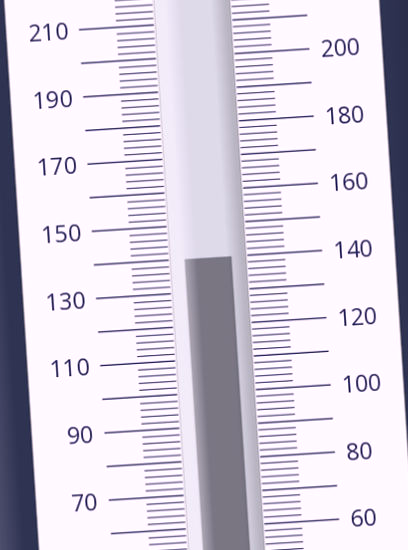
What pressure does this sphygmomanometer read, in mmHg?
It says 140 mmHg
